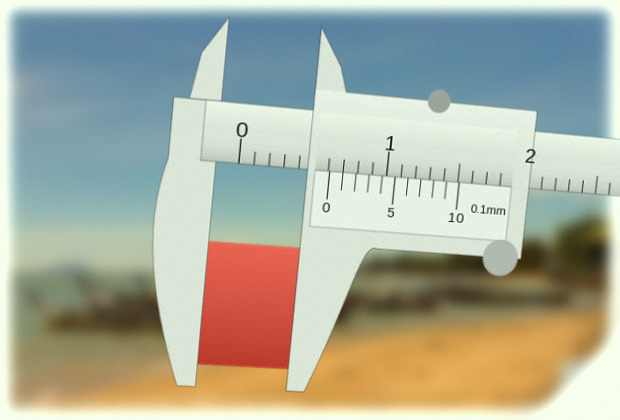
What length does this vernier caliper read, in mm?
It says 6.1 mm
